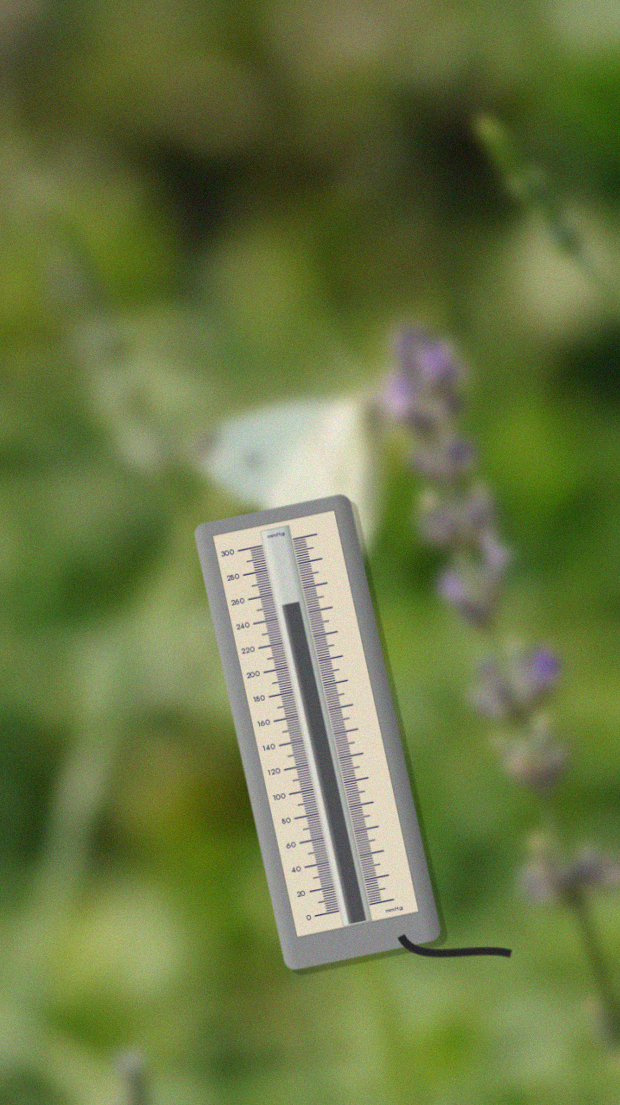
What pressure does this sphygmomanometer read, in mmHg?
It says 250 mmHg
